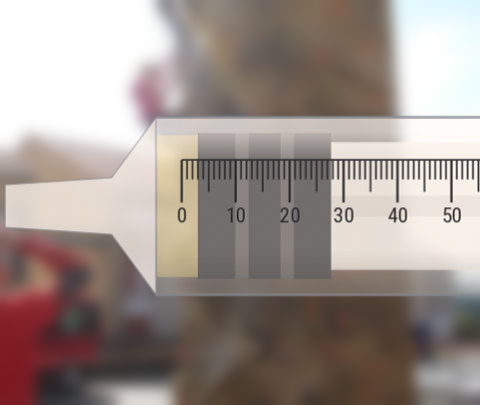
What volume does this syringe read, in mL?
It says 3 mL
